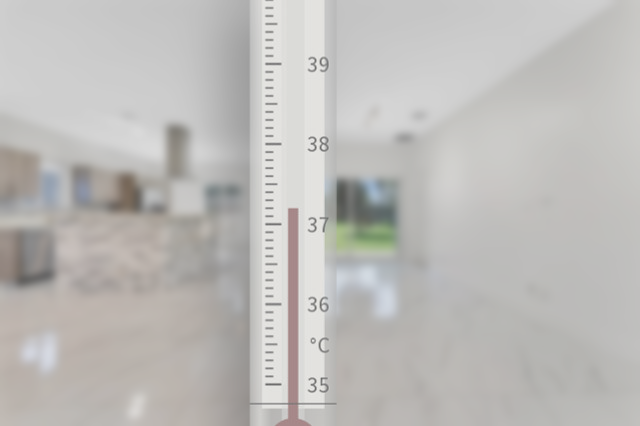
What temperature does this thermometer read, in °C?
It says 37.2 °C
